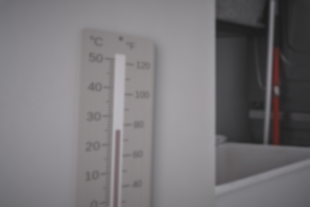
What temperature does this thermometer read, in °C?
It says 25 °C
